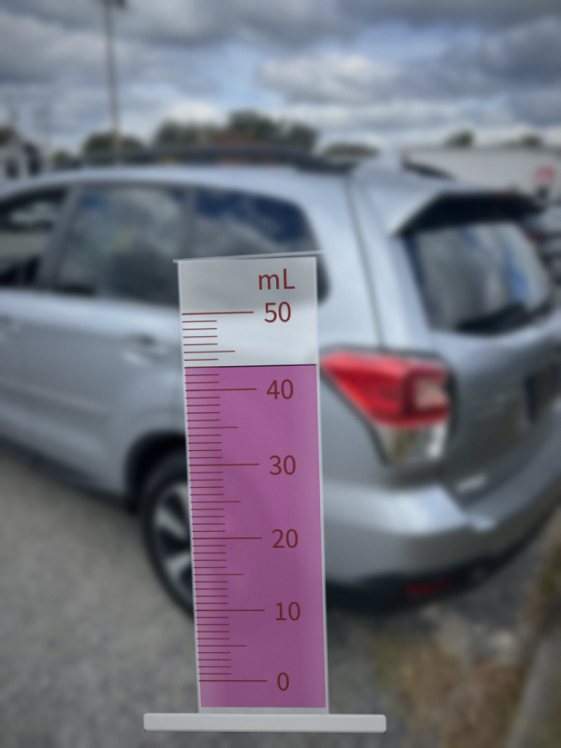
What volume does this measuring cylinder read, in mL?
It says 43 mL
